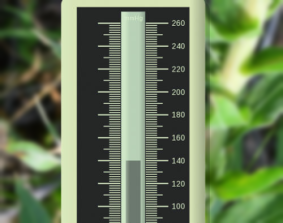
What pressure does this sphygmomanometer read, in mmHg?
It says 140 mmHg
